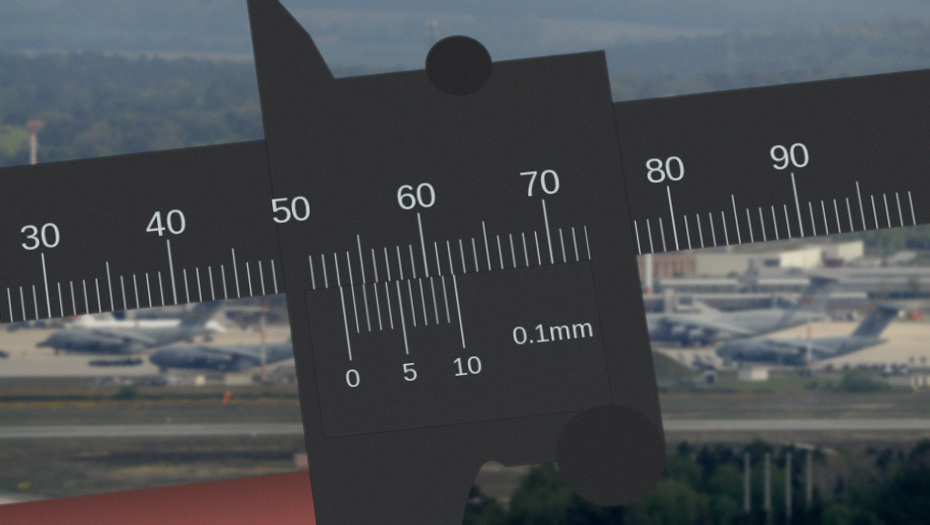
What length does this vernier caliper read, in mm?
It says 53.1 mm
